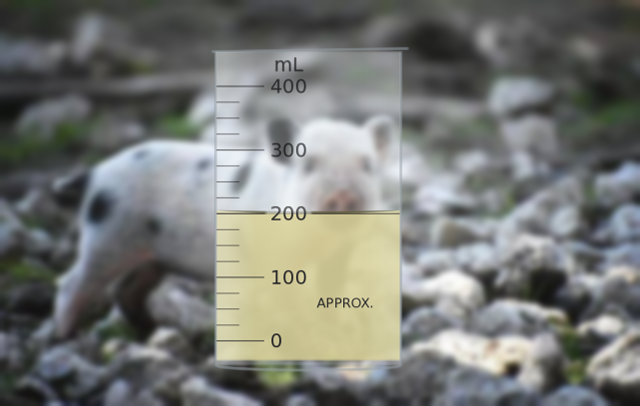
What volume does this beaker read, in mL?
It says 200 mL
